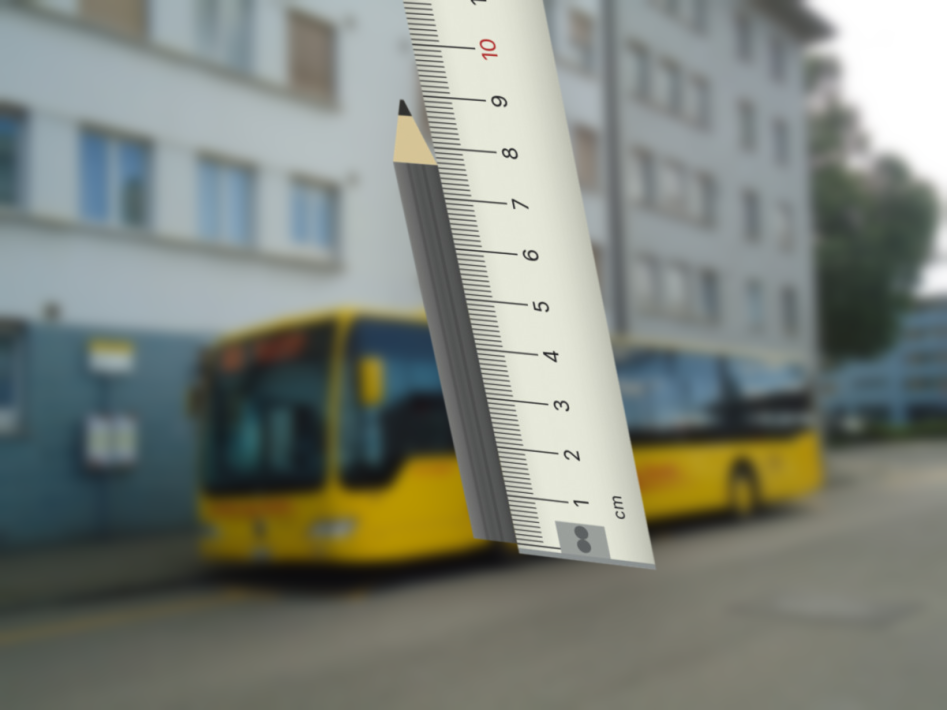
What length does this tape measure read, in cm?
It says 8.9 cm
